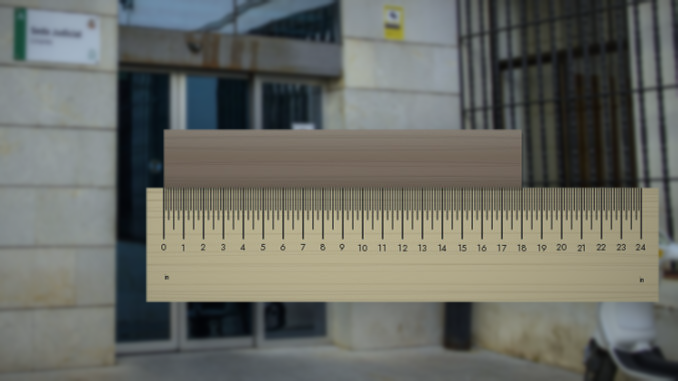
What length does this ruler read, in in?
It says 18 in
